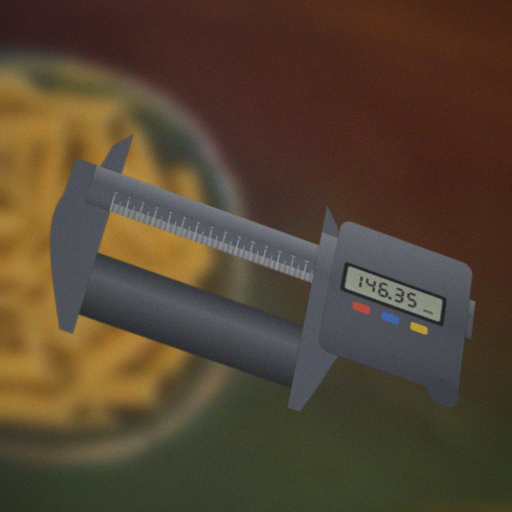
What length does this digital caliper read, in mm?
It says 146.35 mm
